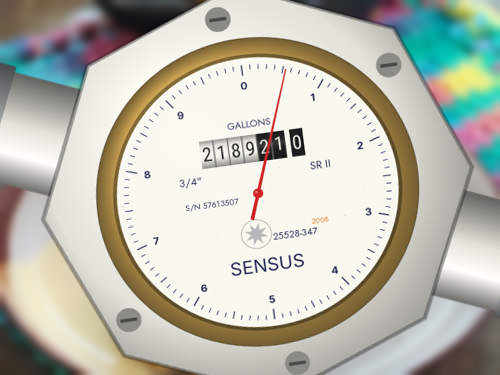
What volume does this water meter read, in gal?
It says 2189210.5 gal
